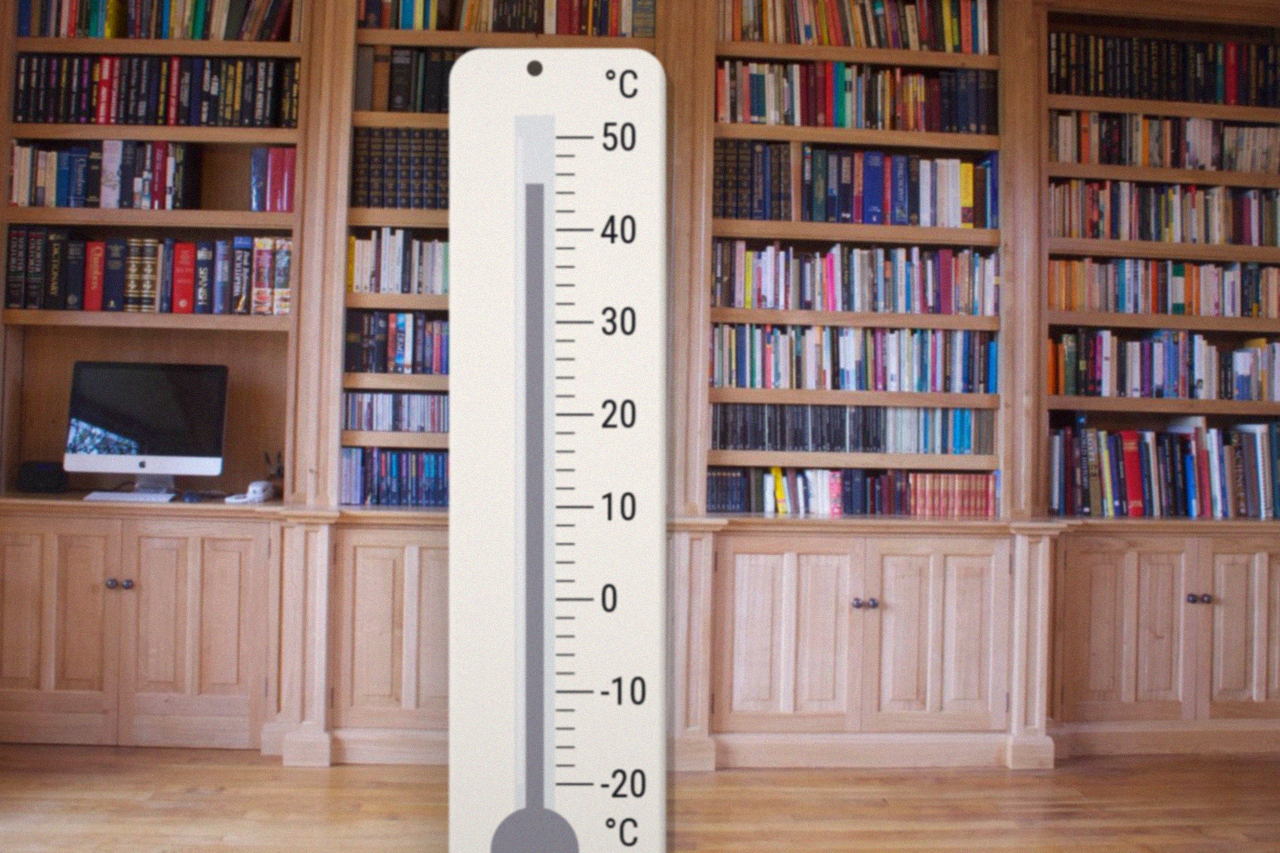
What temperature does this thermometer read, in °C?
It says 45 °C
